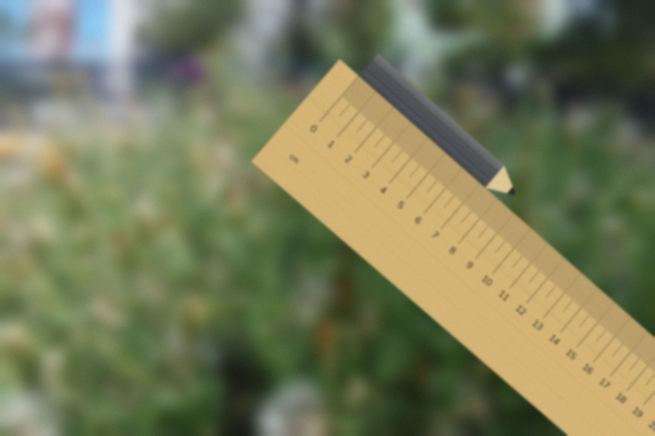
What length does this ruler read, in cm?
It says 8.5 cm
